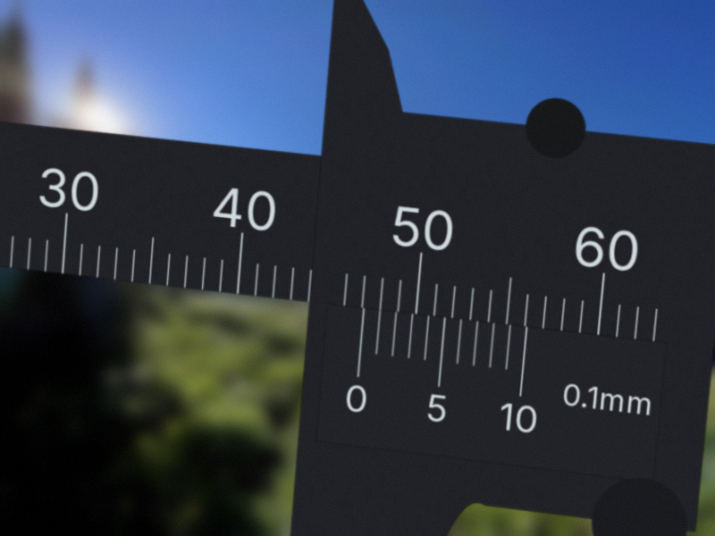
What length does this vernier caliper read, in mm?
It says 47.1 mm
